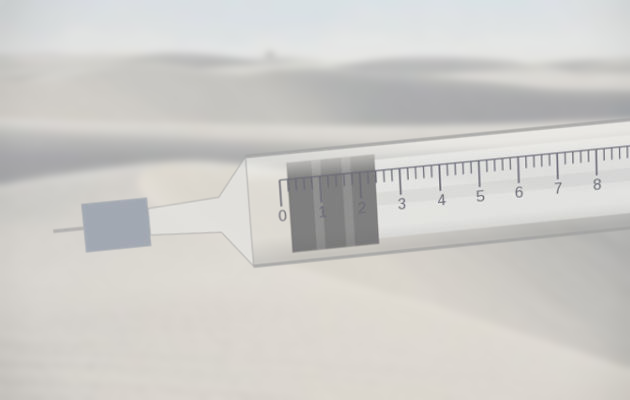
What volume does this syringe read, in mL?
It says 0.2 mL
